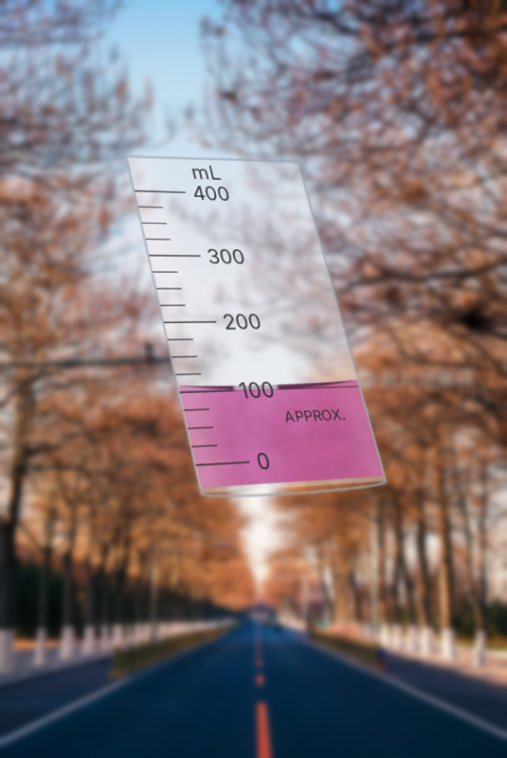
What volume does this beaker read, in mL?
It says 100 mL
